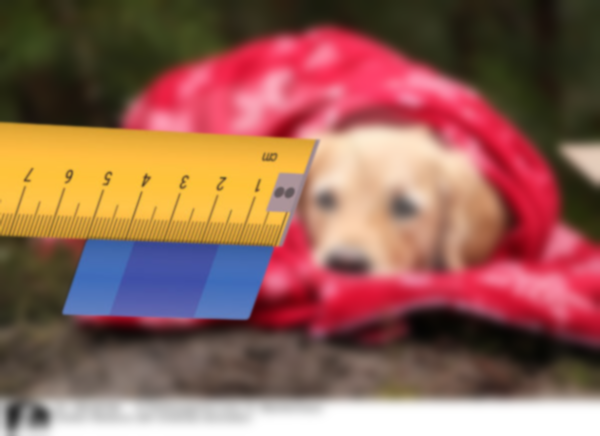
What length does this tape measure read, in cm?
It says 5 cm
